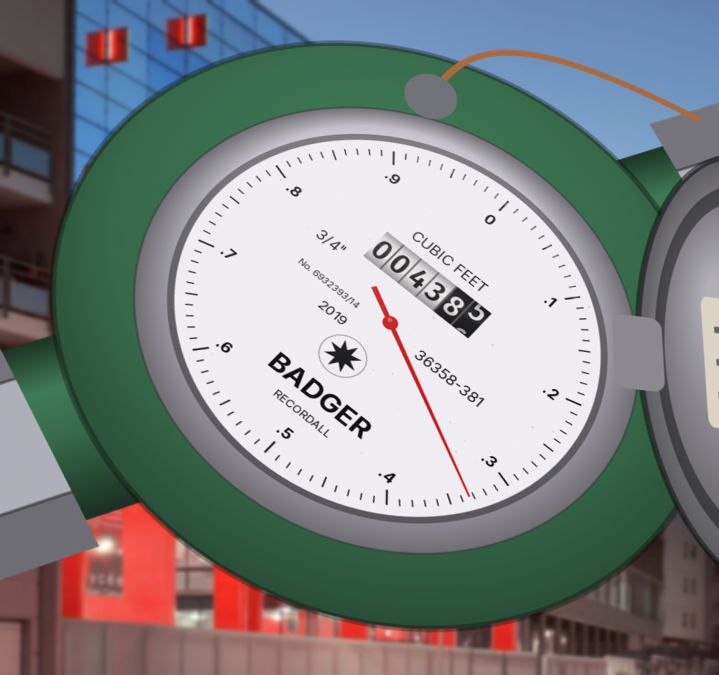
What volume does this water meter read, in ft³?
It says 4385.33 ft³
